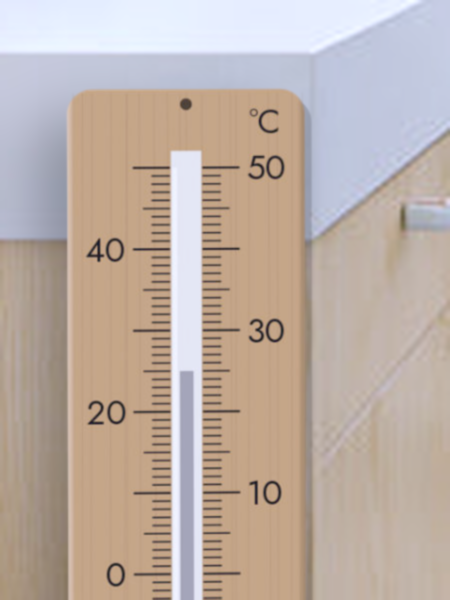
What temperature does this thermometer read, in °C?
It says 25 °C
